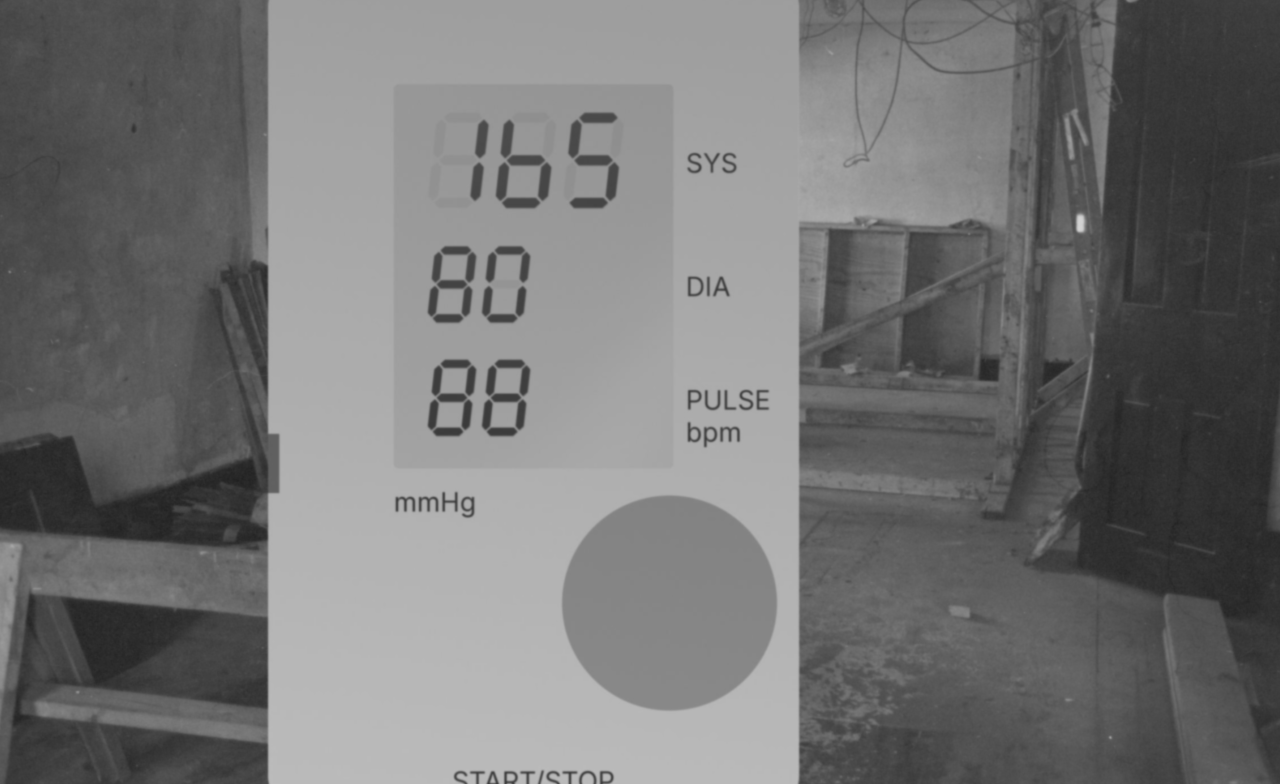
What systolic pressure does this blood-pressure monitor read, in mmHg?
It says 165 mmHg
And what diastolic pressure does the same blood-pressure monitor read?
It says 80 mmHg
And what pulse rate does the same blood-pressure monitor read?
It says 88 bpm
